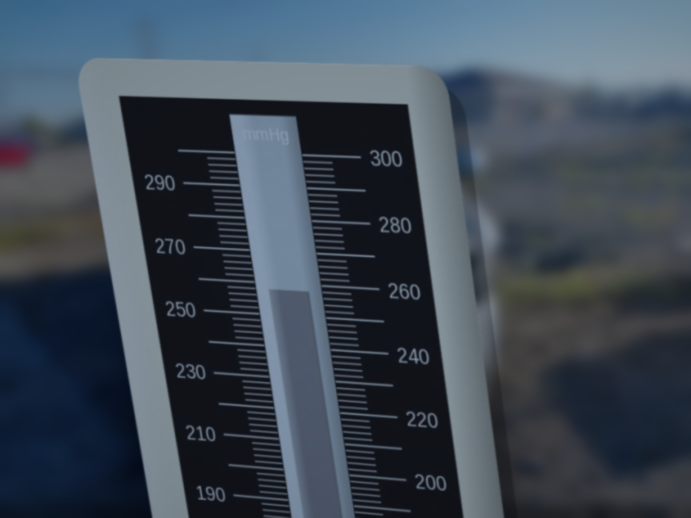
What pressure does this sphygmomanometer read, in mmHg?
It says 258 mmHg
